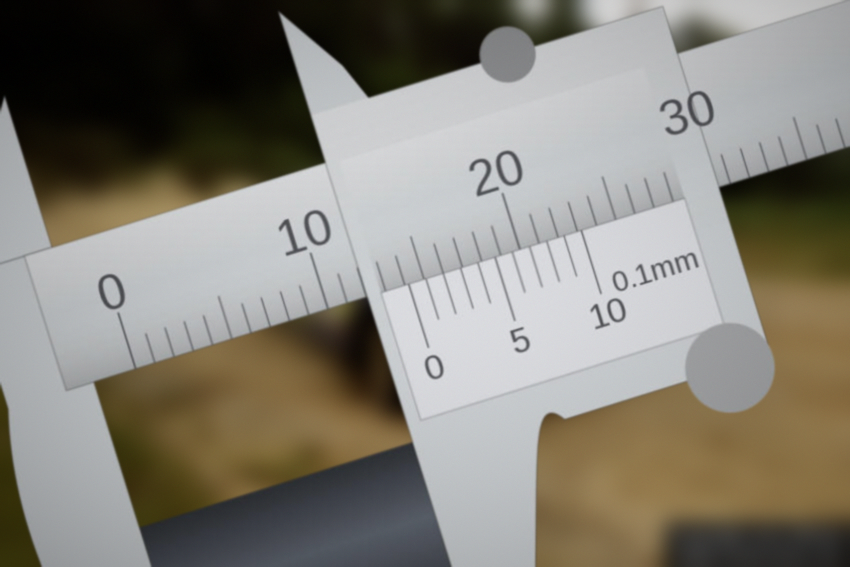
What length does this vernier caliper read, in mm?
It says 14.2 mm
